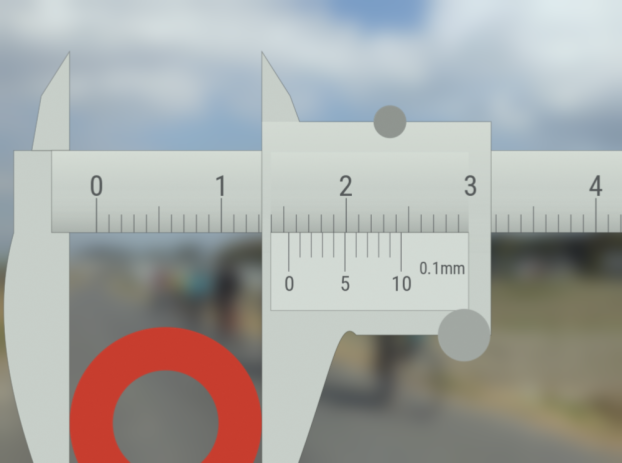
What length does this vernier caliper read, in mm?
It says 15.4 mm
